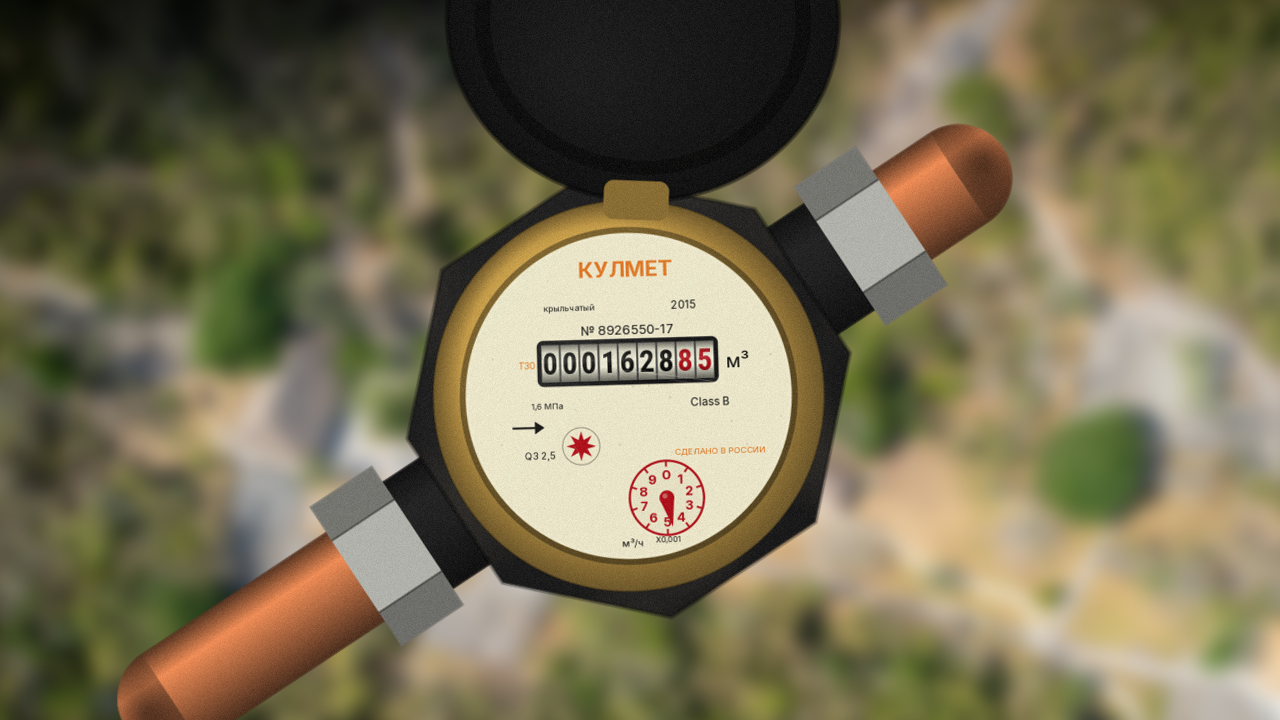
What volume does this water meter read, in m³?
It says 1628.854 m³
